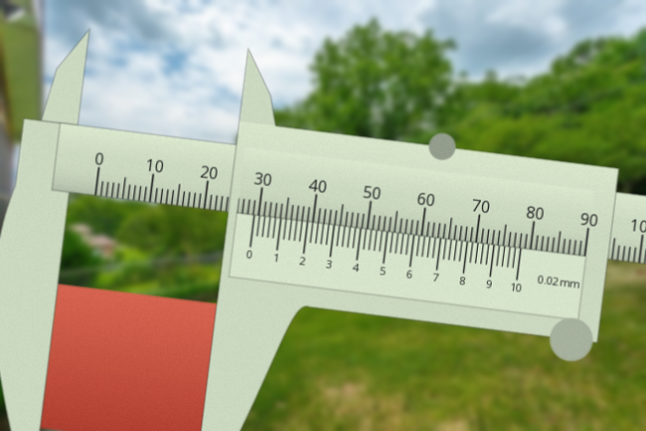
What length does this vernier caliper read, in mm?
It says 29.2 mm
